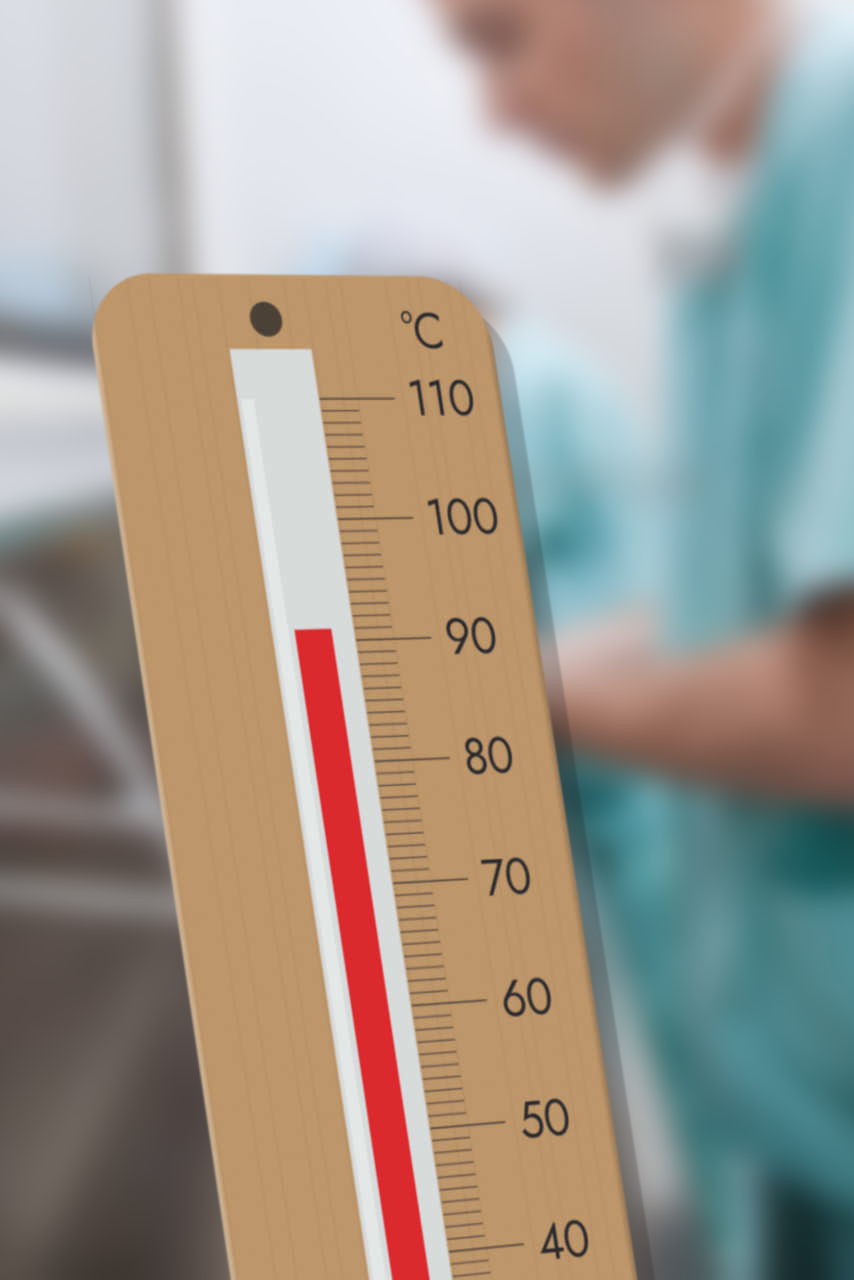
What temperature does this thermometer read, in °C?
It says 91 °C
